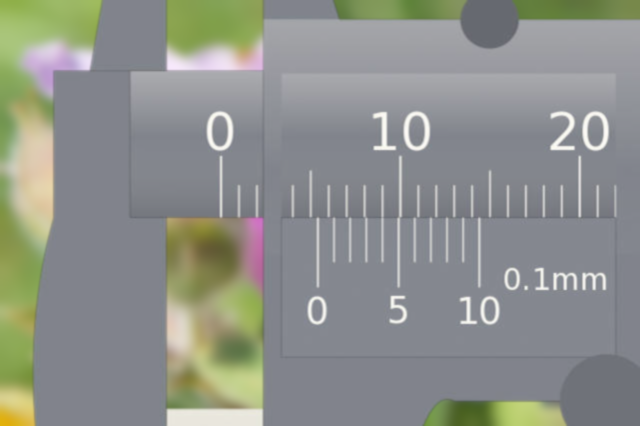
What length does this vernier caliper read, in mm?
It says 5.4 mm
